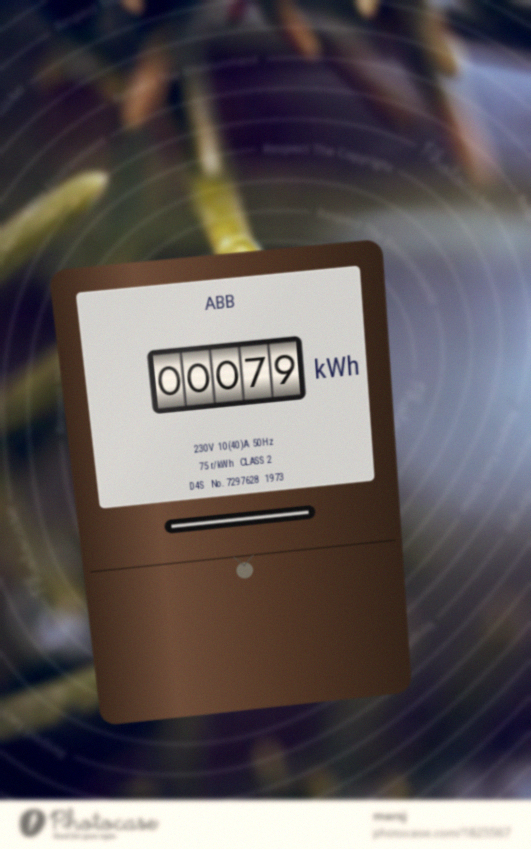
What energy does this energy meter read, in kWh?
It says 79 kWh
